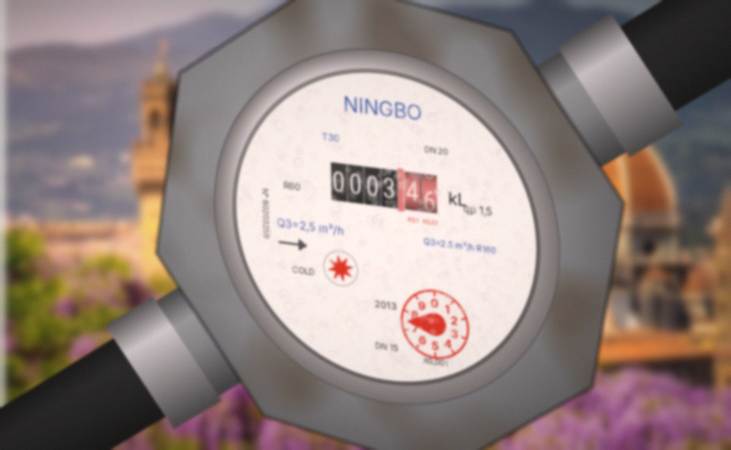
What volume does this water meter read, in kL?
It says 3.457 kL
